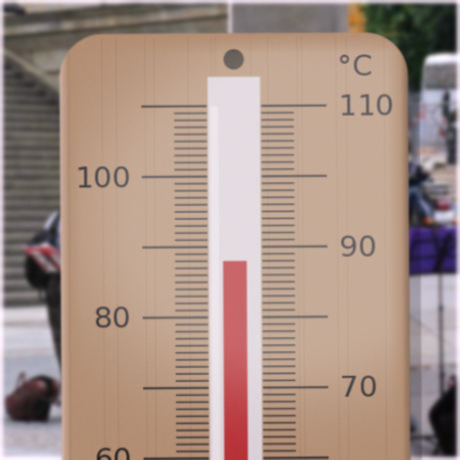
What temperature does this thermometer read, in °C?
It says 88 °C
